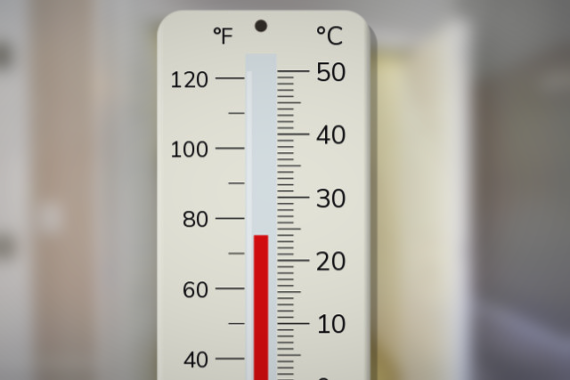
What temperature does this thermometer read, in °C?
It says 24 °C
